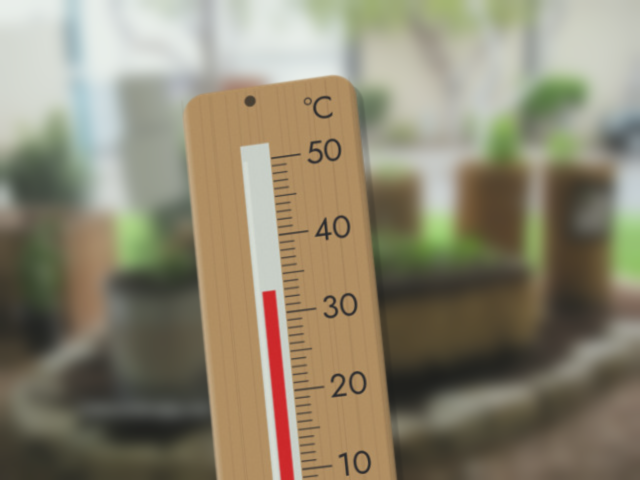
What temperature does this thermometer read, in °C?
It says 33 °C
